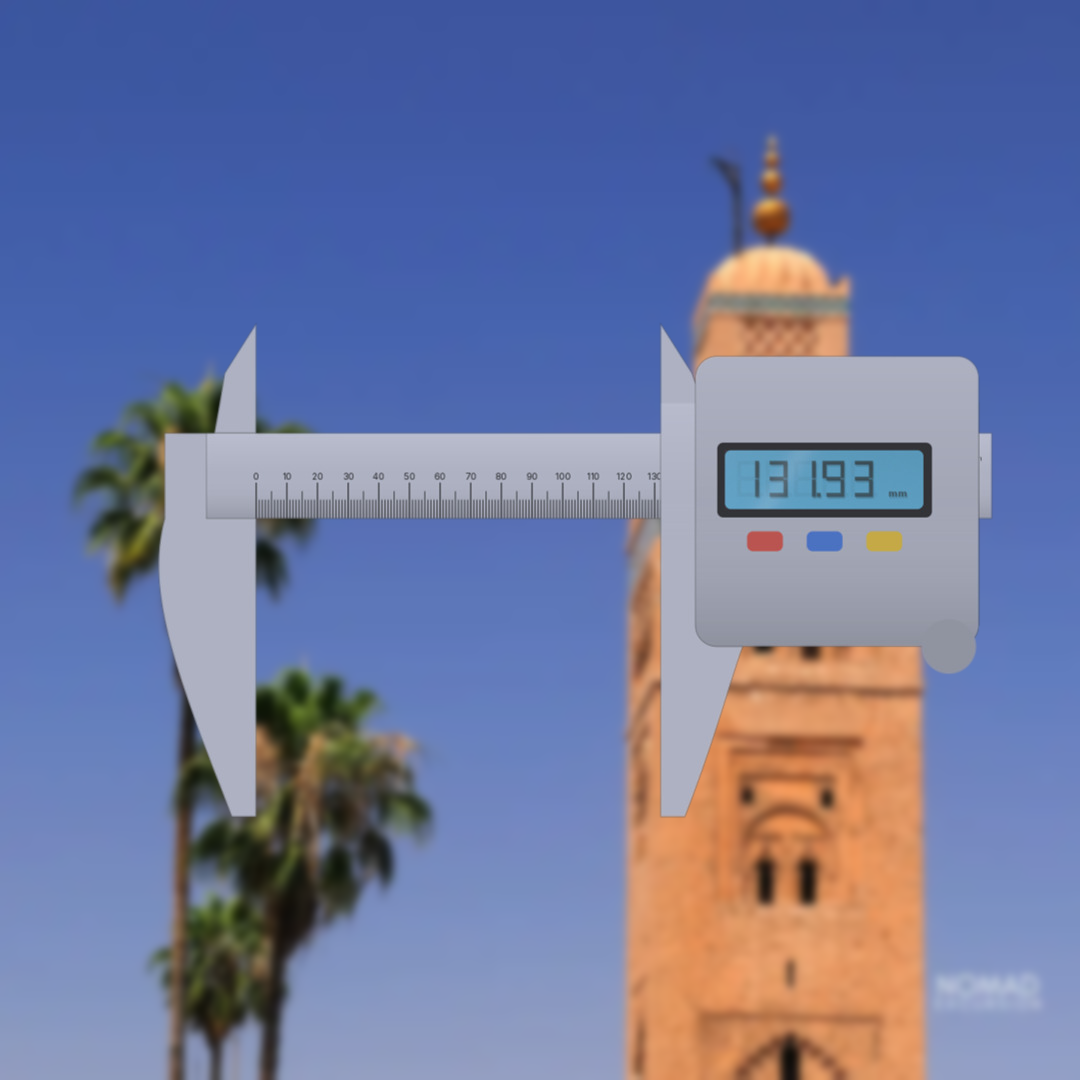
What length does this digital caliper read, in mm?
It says 131.93 mm
